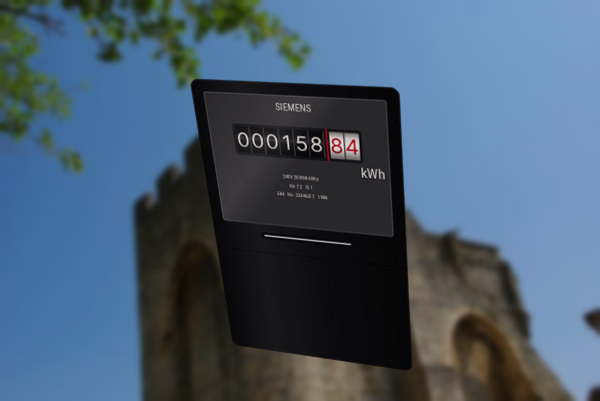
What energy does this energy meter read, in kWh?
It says 158.84 kWh
